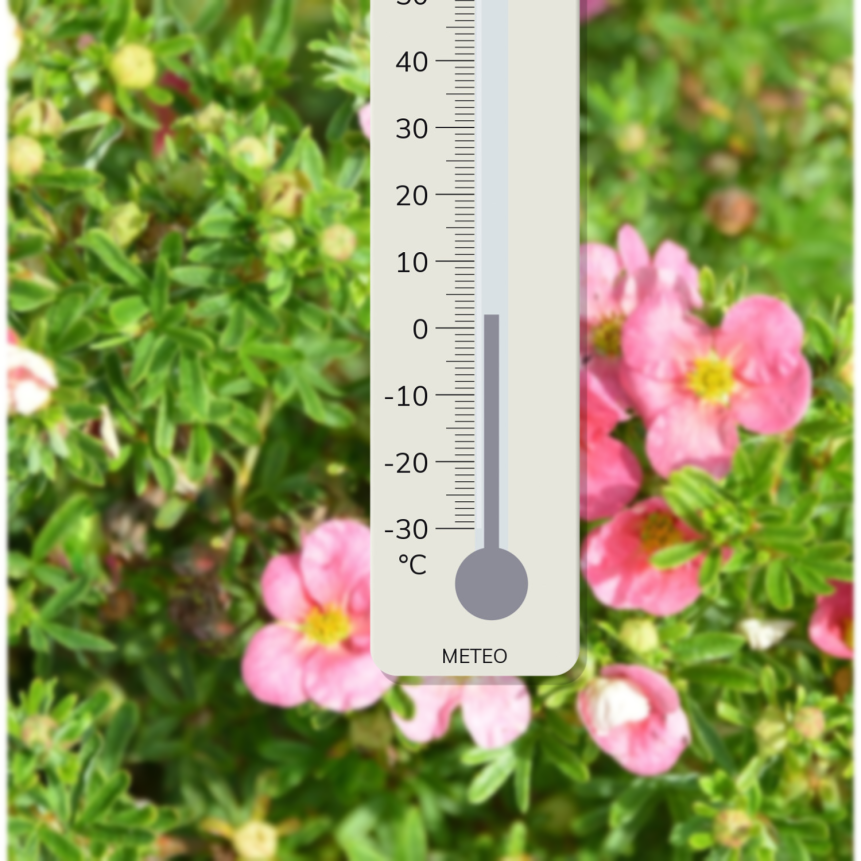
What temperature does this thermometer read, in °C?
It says 2 °C
